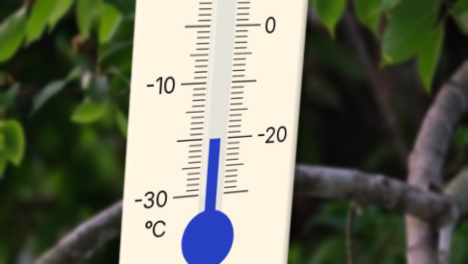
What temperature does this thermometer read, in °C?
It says -20 °C
